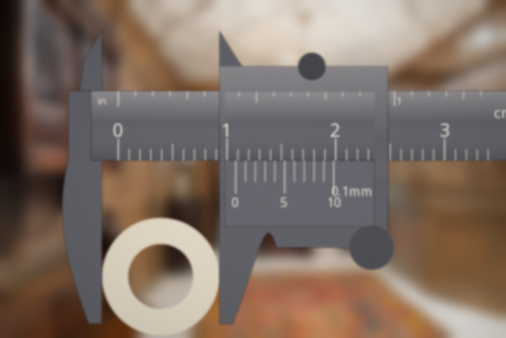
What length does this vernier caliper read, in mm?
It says 10.8 mm
